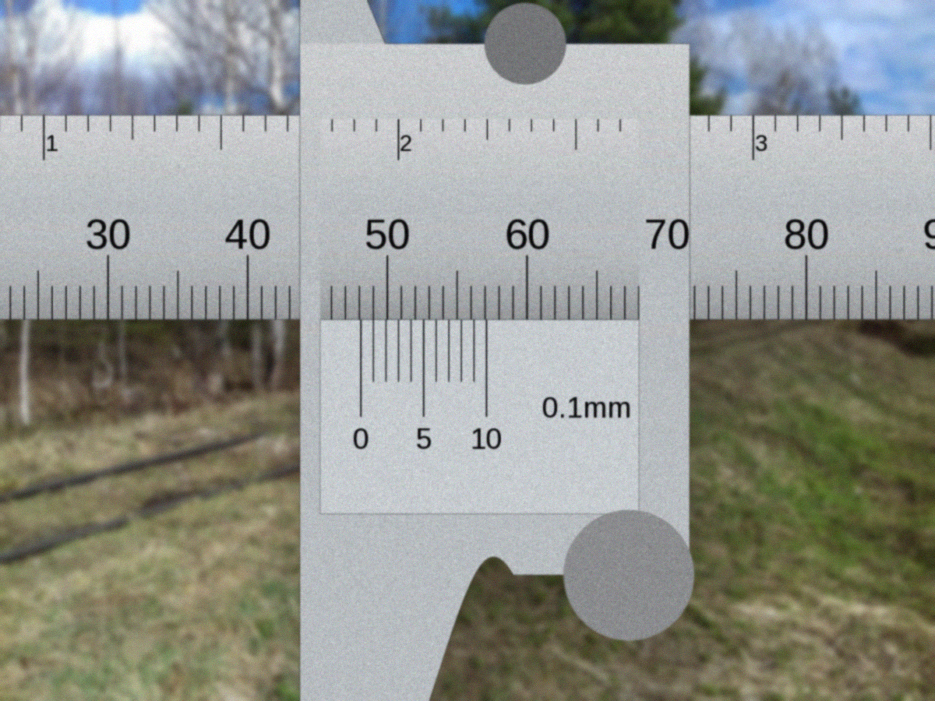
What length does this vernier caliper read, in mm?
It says 48.1 mm
